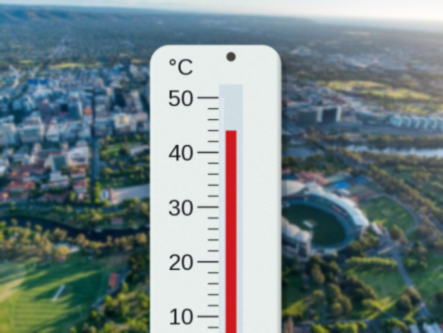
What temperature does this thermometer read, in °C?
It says 44 °C
